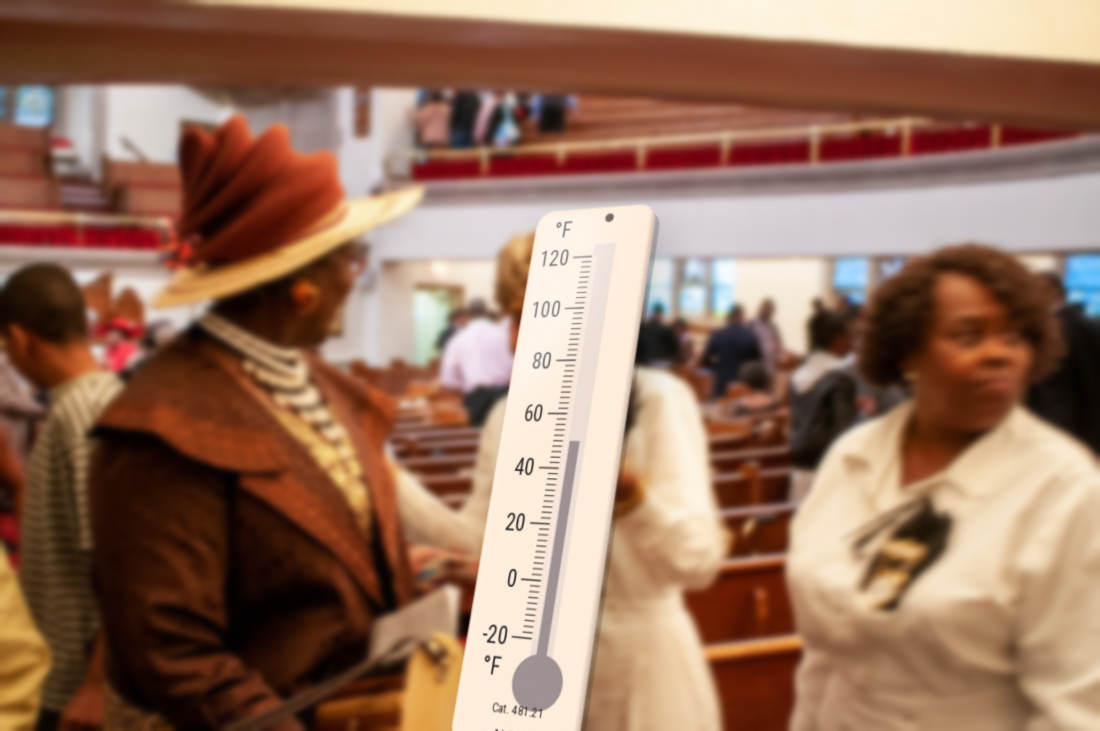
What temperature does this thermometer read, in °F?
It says 50 °F
